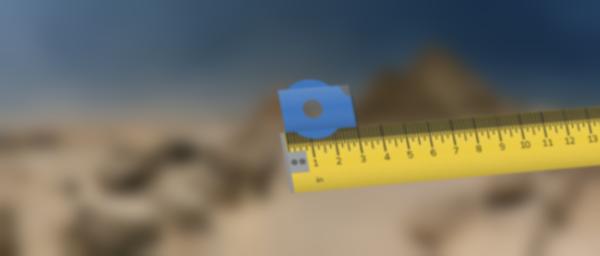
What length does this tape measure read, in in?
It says 3 in
